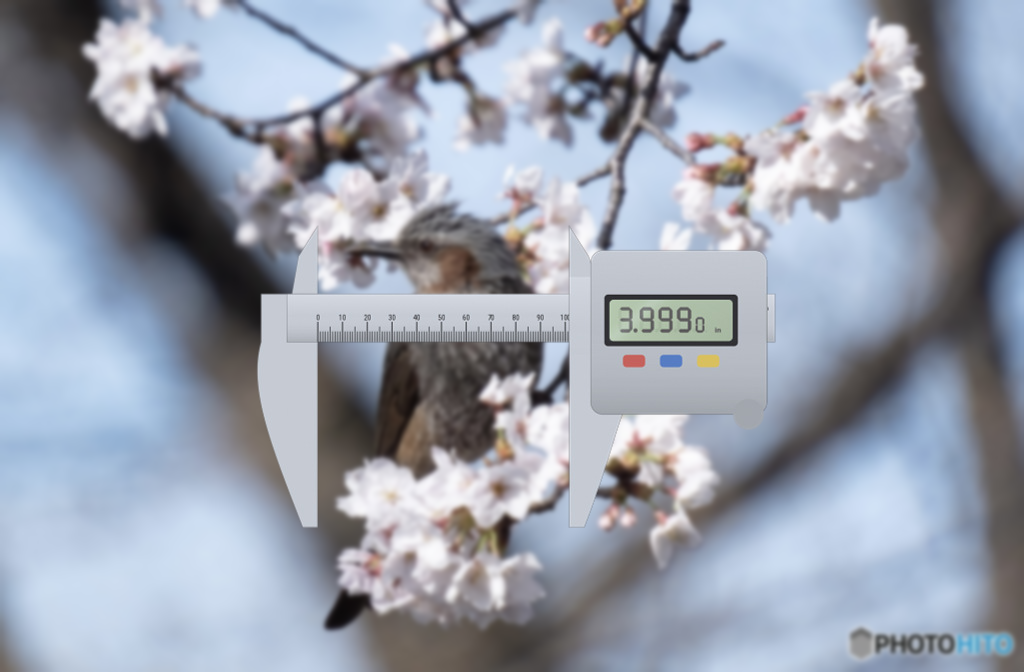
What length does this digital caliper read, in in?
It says 3.9990 in
